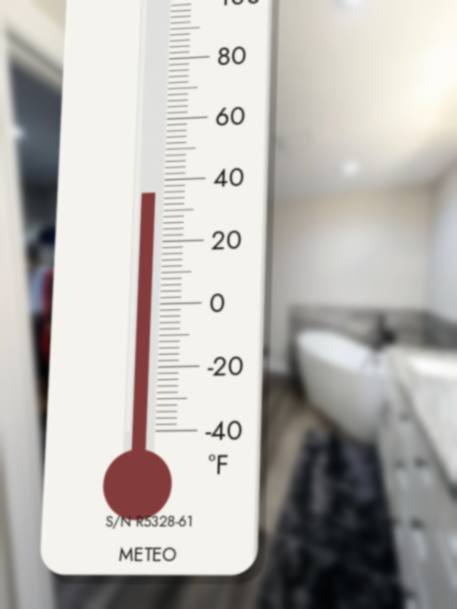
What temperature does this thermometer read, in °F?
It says 36 °F
